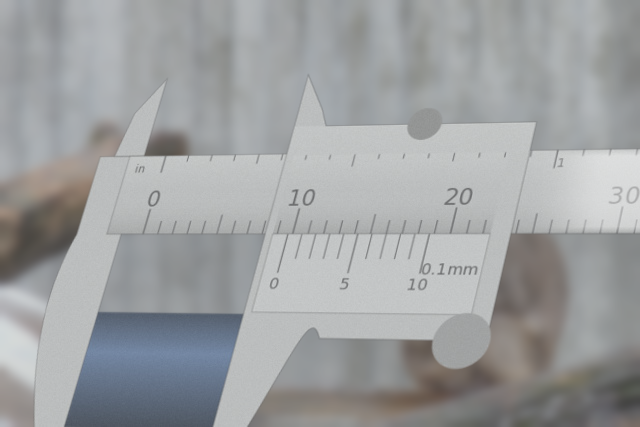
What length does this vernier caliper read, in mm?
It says 9.7 mm
